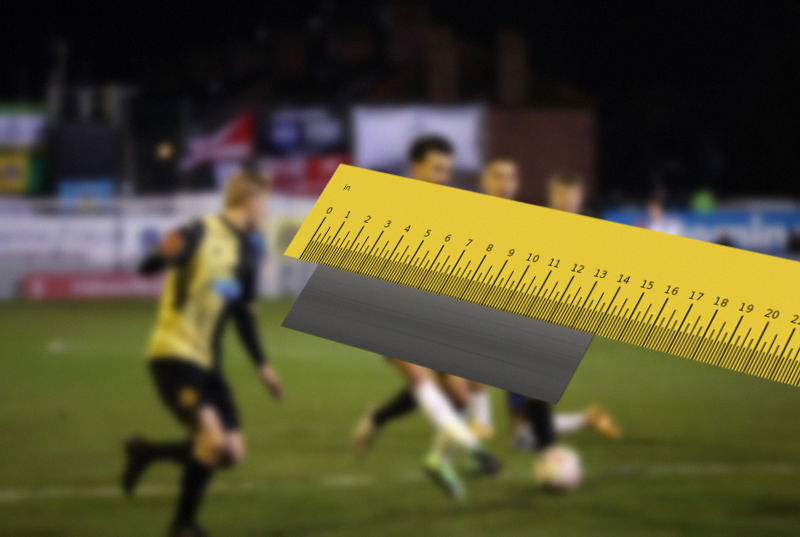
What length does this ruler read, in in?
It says 13 in
